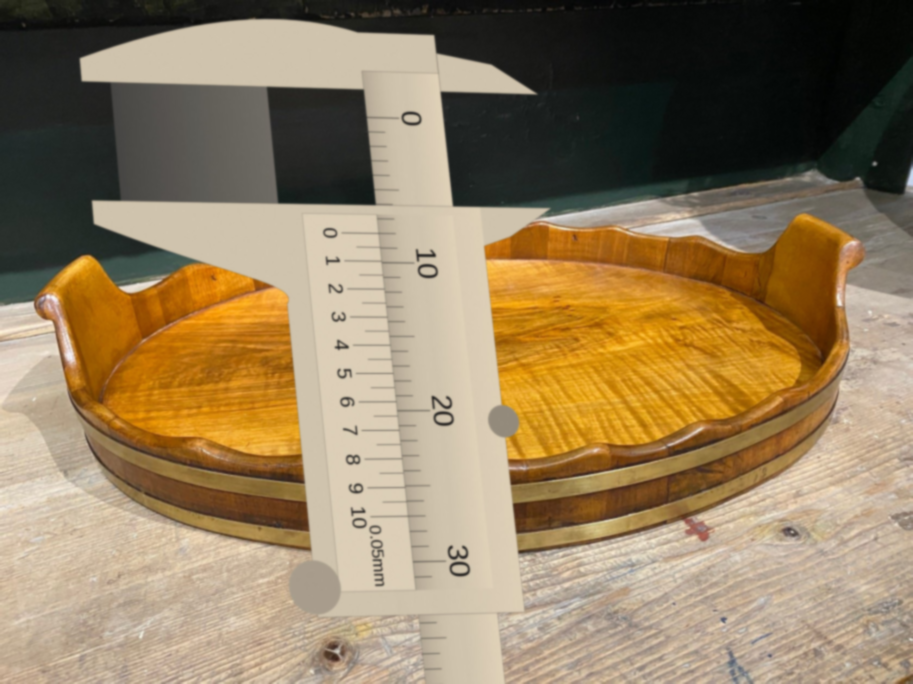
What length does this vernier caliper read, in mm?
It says 8.0 mm
